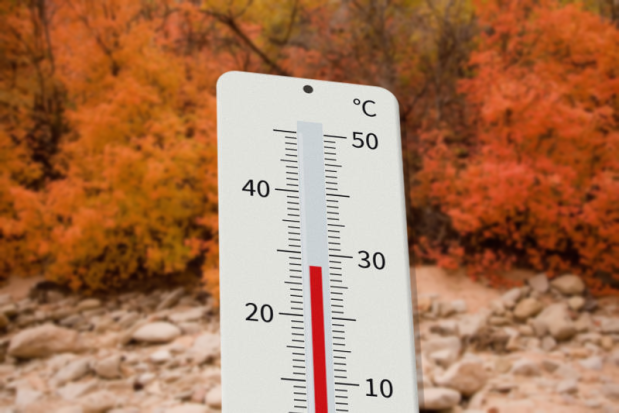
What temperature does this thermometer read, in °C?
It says 28 °C
